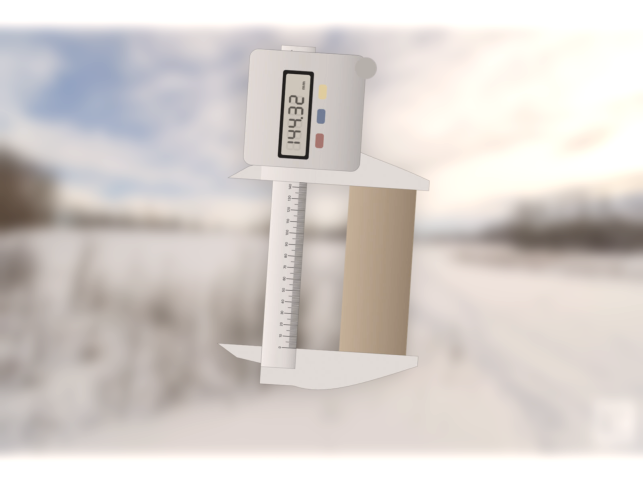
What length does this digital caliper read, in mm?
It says 144.32 mm
